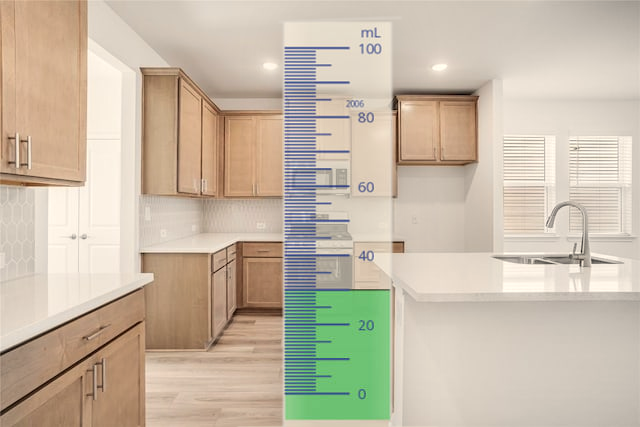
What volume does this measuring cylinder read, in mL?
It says 30 mL
